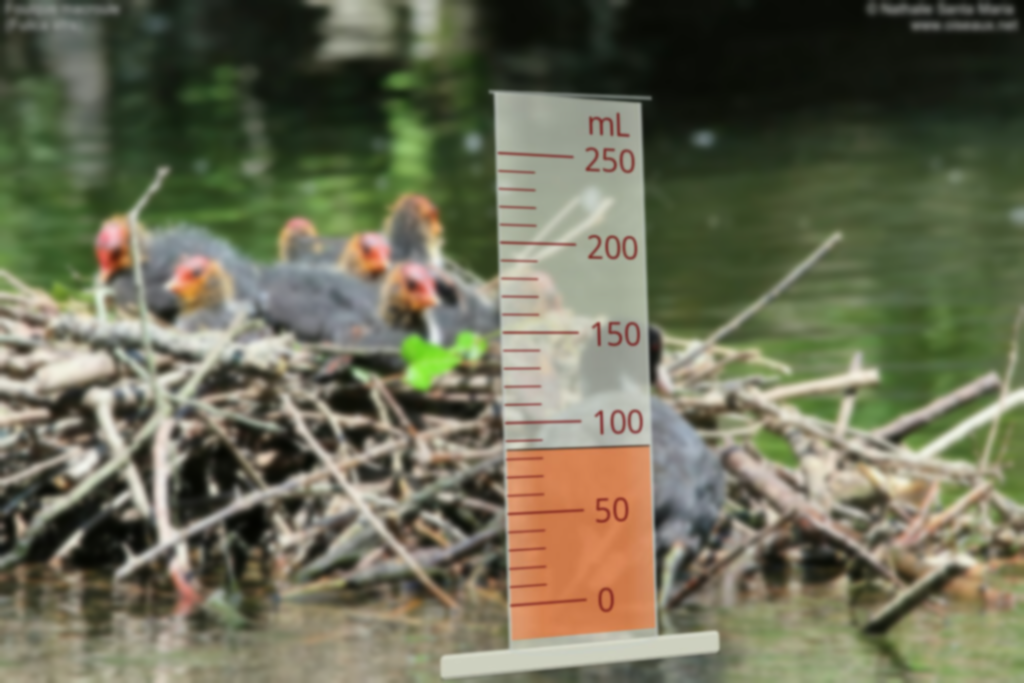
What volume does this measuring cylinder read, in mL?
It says 85 mL
